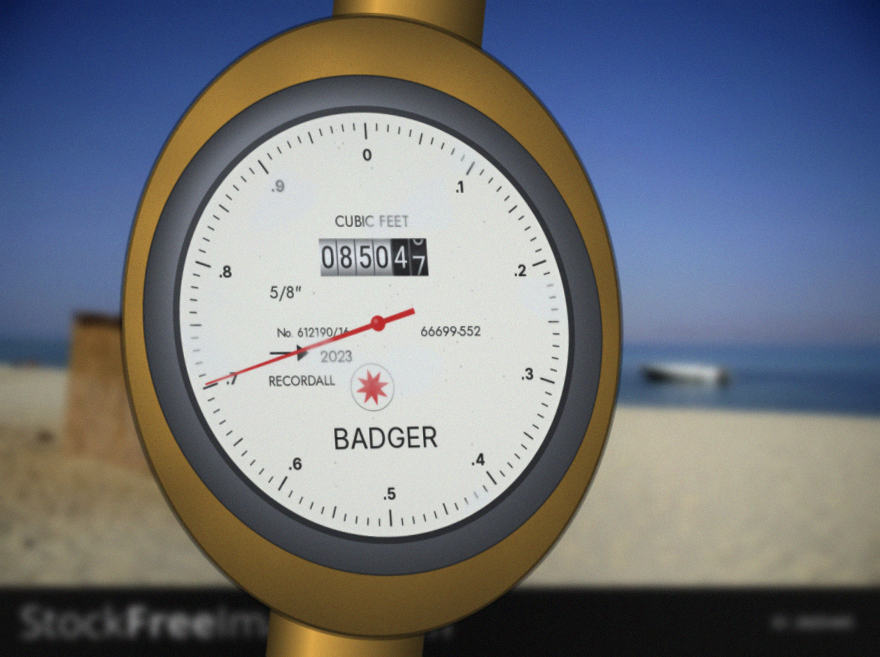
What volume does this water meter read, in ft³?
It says 85046.70 ft³
